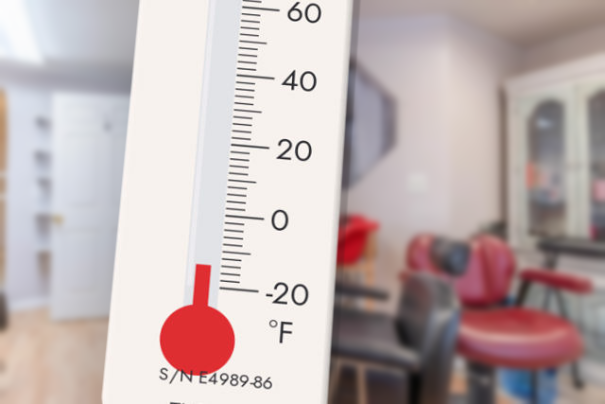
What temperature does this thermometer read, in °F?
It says -14 °F
